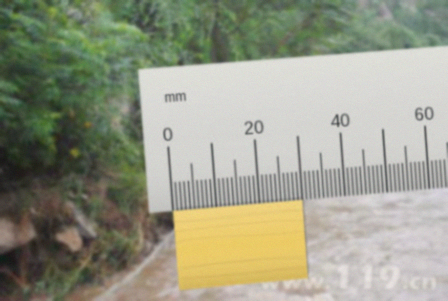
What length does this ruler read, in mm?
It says 30 mm
